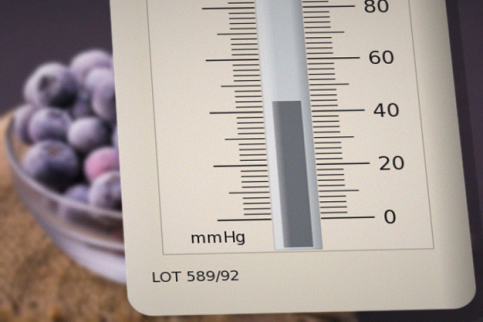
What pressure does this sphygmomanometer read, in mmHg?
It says 44 mmHg
